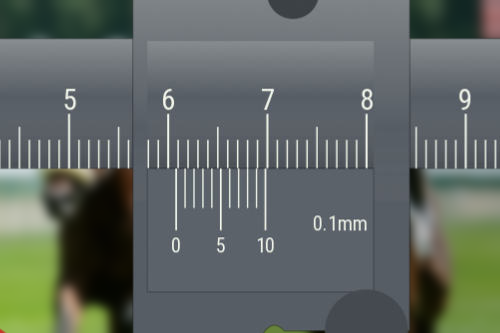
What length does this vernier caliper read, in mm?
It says 60.8 mm
